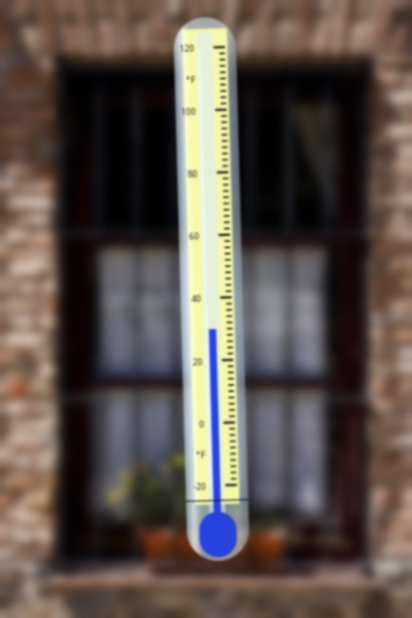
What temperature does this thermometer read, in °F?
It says 30 °F
